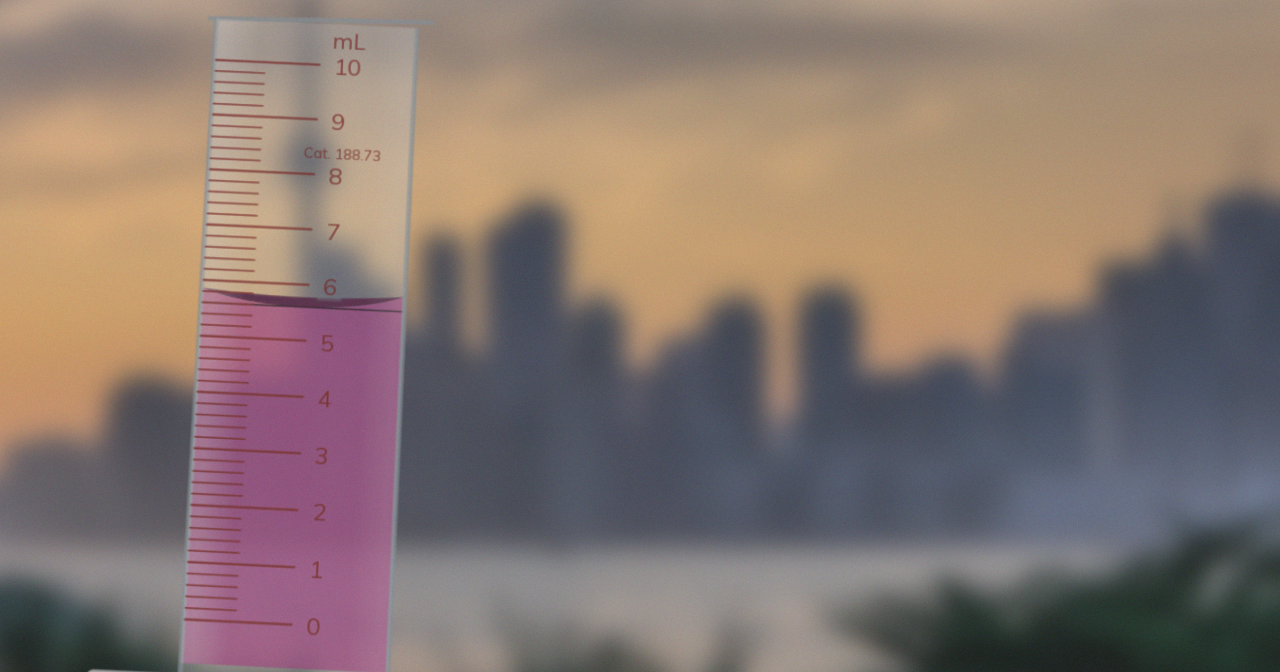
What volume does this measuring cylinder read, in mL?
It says 5.6 mL
